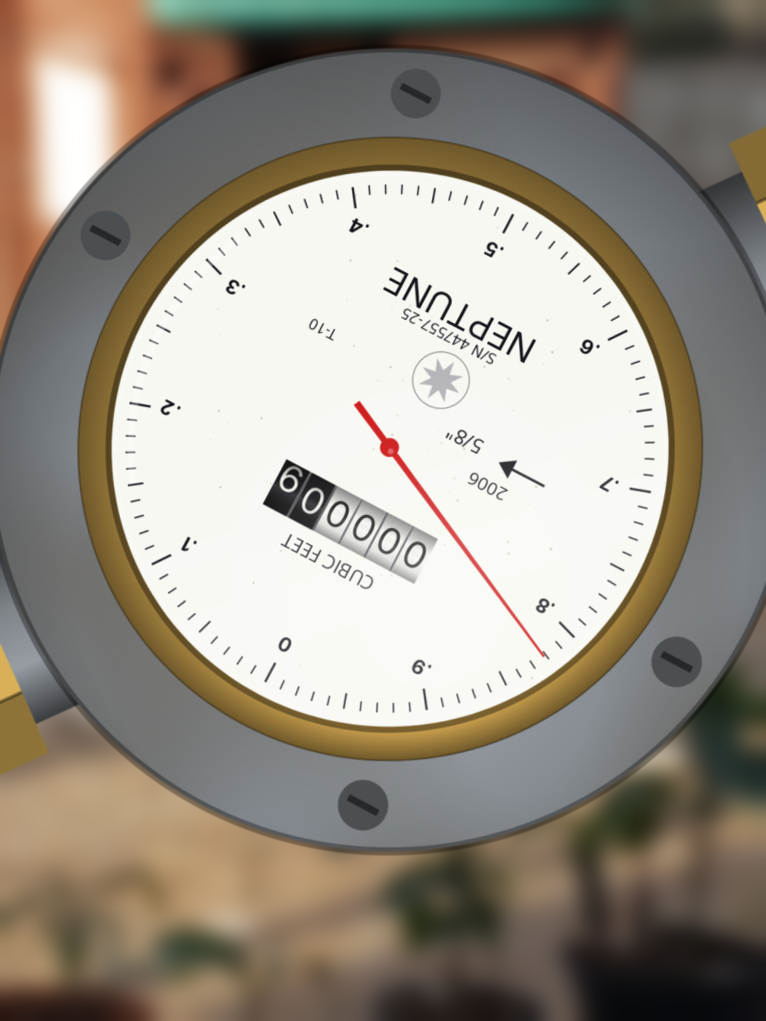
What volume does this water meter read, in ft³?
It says 8.82 ft³
